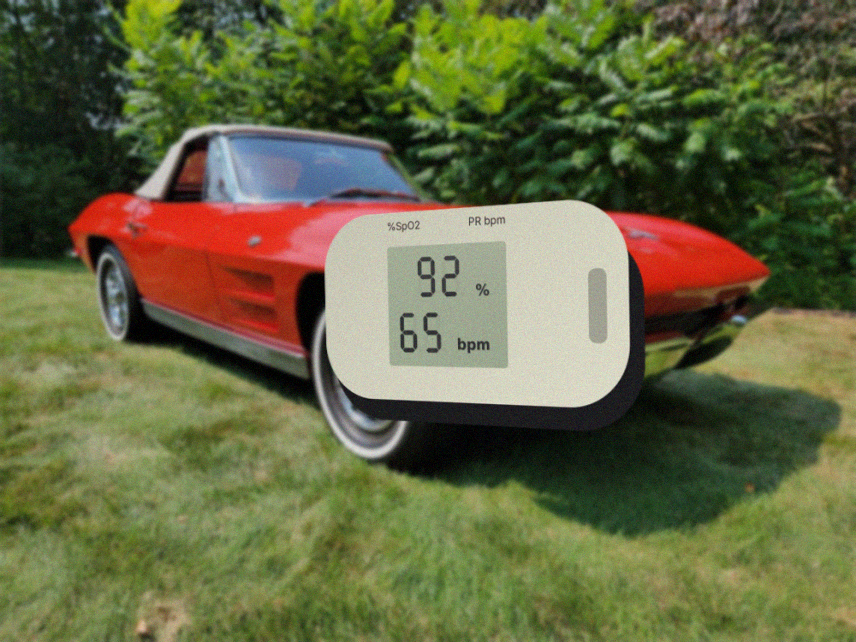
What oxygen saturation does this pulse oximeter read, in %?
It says 92 %
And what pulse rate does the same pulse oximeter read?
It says 65 bpm
